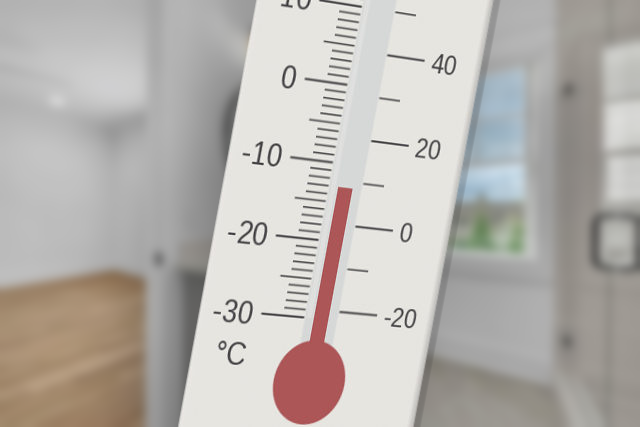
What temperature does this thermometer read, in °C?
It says -13 °C
